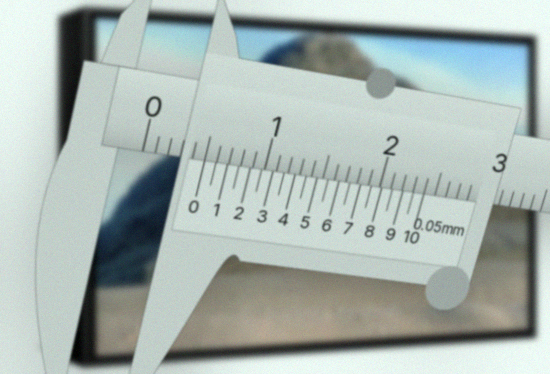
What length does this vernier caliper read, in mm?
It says 5.0 mm
